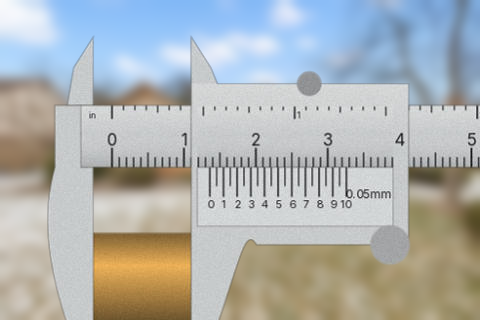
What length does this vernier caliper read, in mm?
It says 13.6 mm
